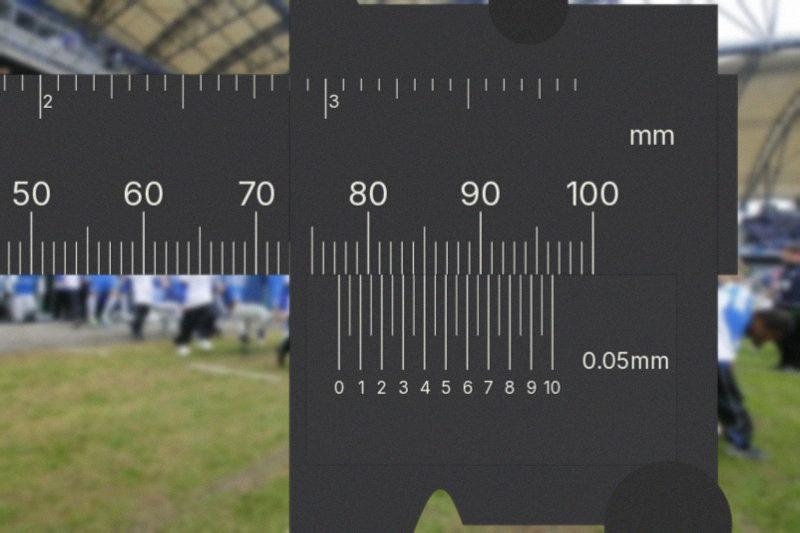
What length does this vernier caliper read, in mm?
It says 77.4 mm
